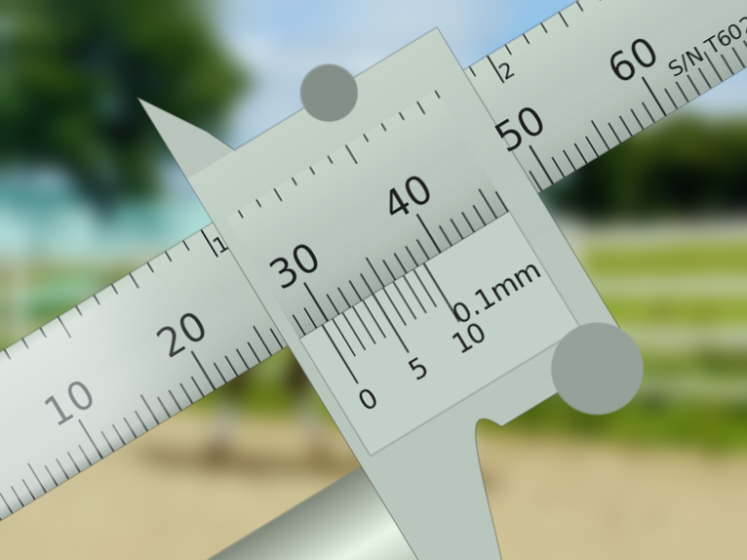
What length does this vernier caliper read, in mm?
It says 29.5 mm
